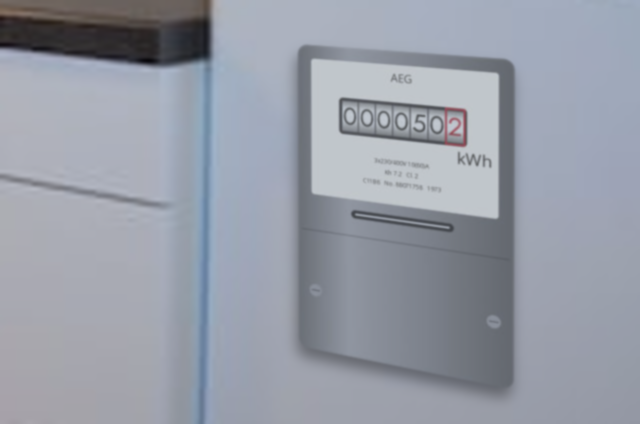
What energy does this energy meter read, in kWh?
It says 50.2 kWh
